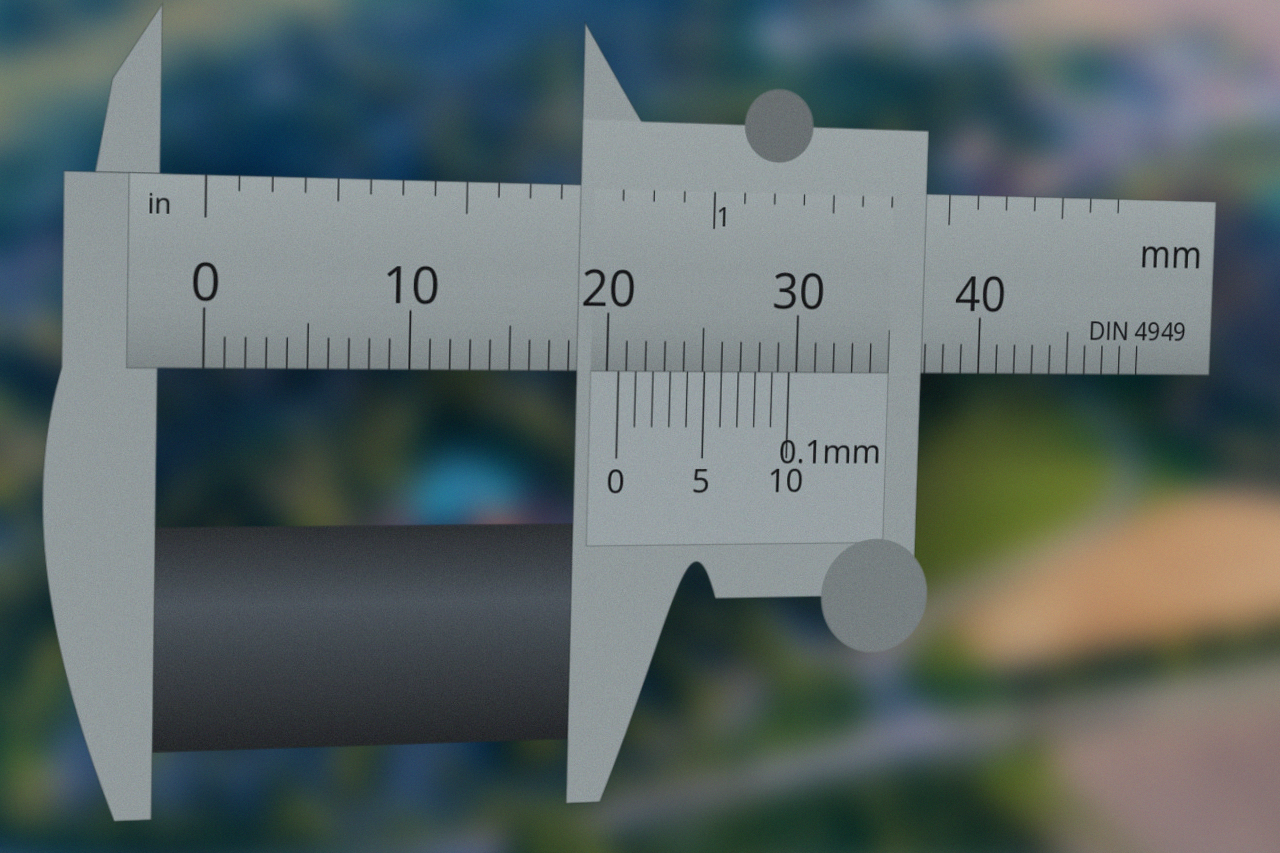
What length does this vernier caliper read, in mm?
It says 20.6 mm
